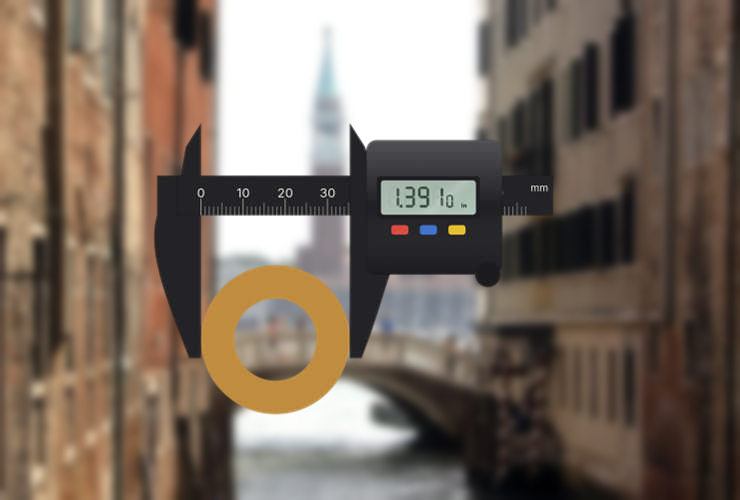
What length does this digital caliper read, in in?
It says 1.3910 in
